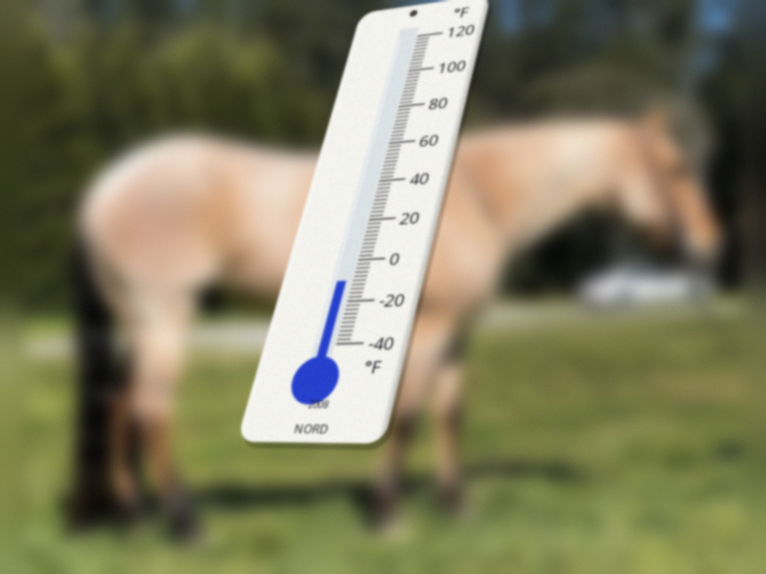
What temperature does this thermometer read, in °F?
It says -10 °F
